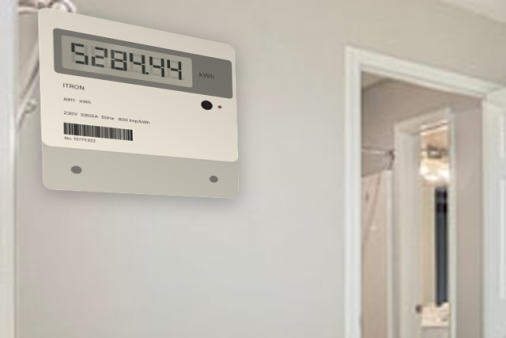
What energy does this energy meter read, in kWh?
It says 5284.44 kWh
